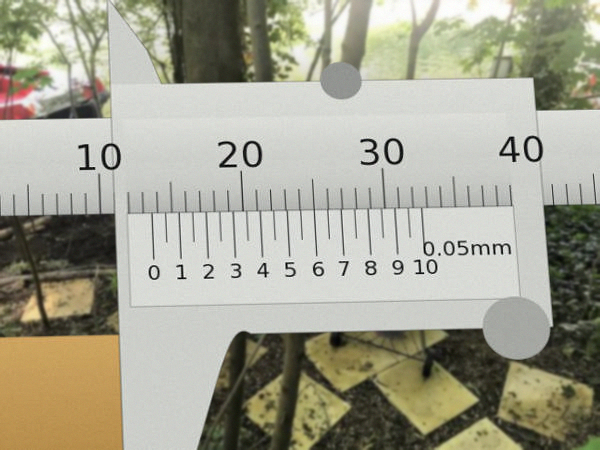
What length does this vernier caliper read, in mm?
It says 13.6 mm
